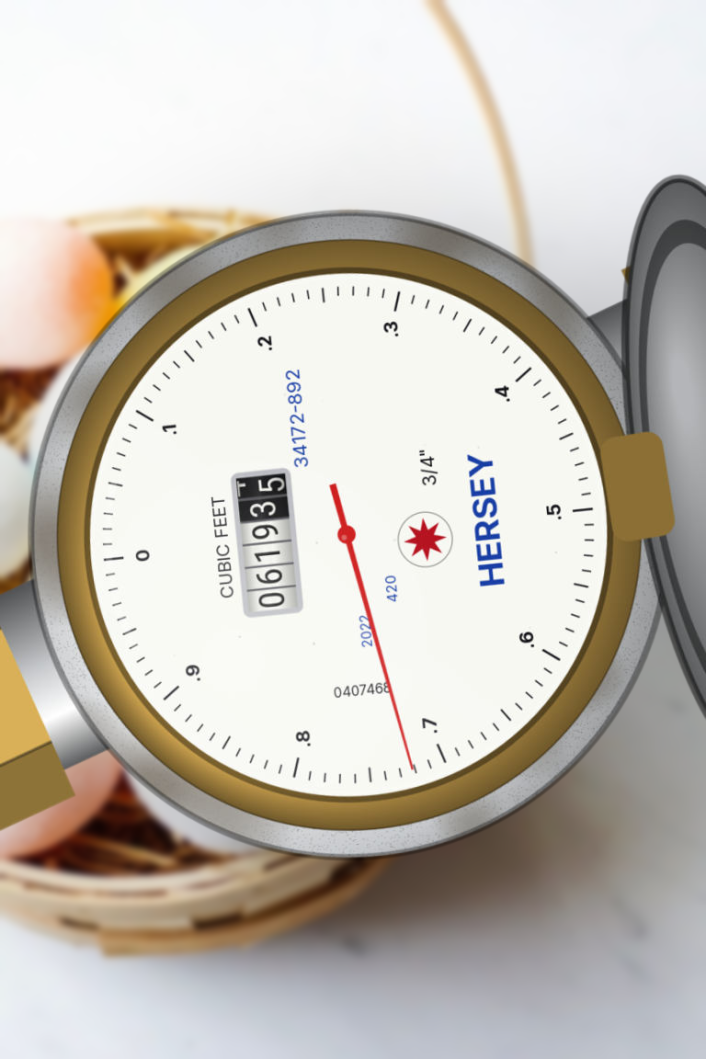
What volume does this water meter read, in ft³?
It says 61934.72 ft³
